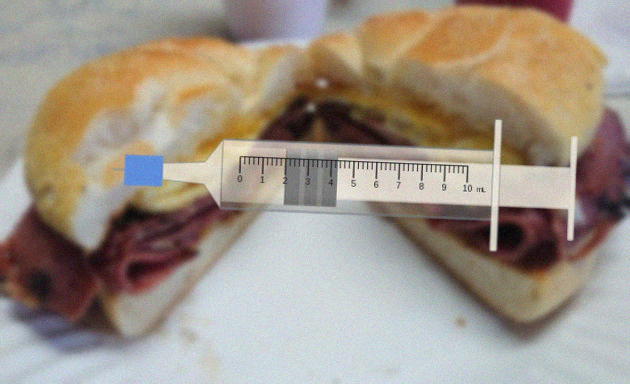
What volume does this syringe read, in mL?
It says 2 mL
